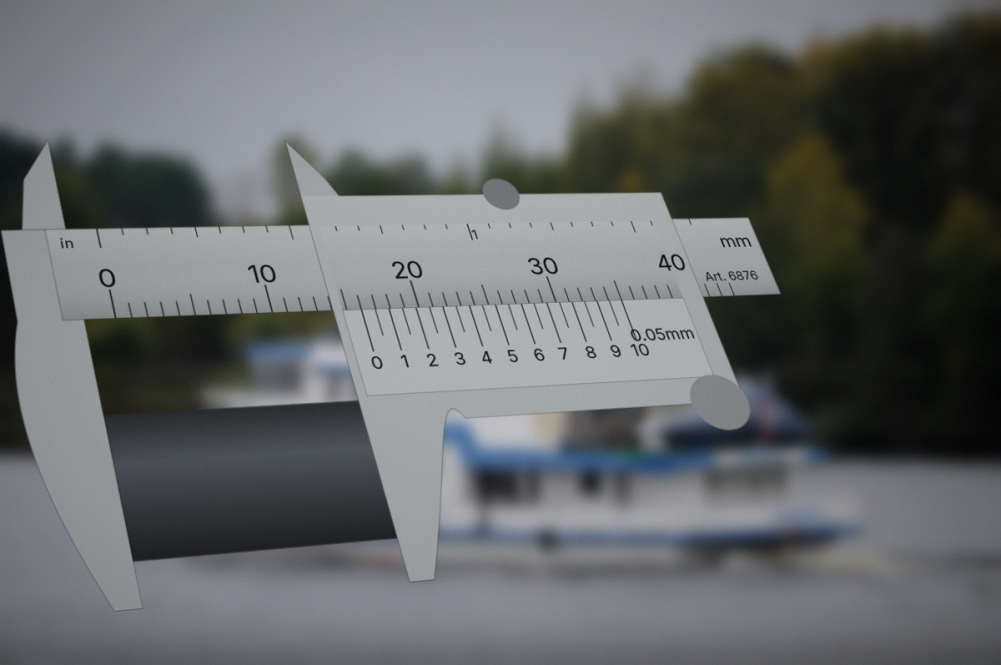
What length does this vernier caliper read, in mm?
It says 16.0 mm
